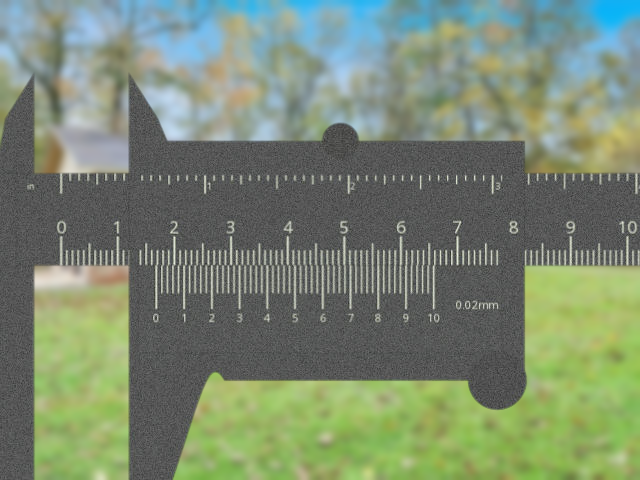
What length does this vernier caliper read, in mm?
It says 16.8 mm
